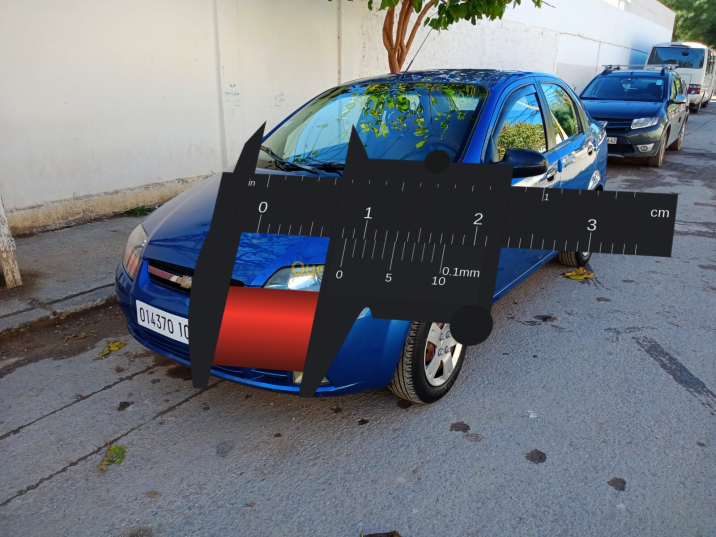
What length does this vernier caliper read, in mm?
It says 8.4 mm
